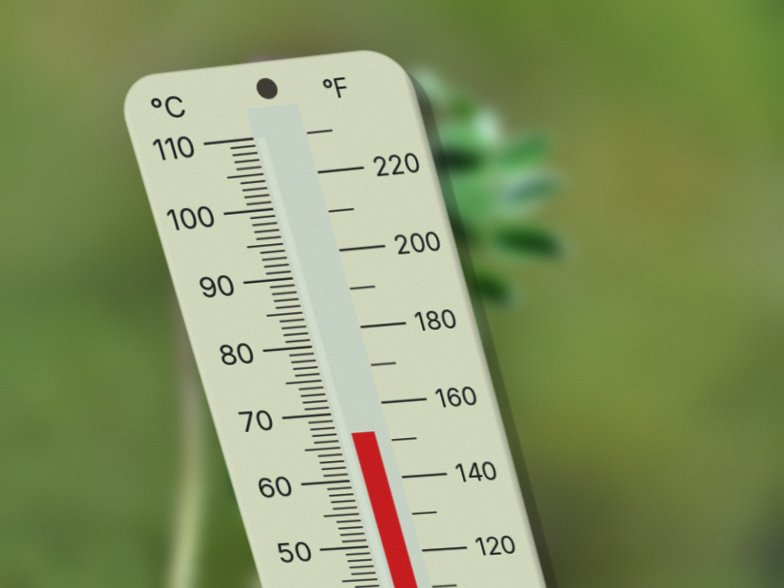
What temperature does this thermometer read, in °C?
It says 67 °C
